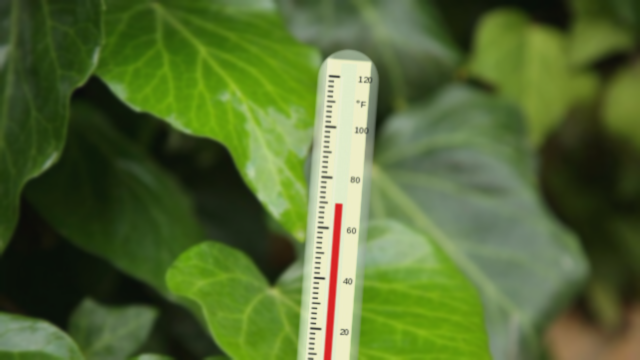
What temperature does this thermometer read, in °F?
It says 70 °F
